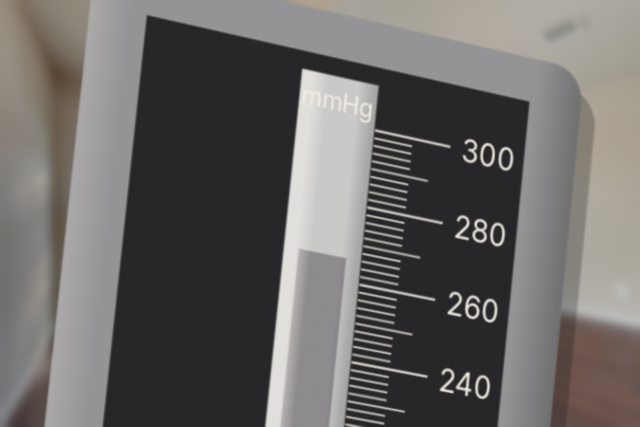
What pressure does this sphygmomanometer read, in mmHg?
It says 266 mmHg
